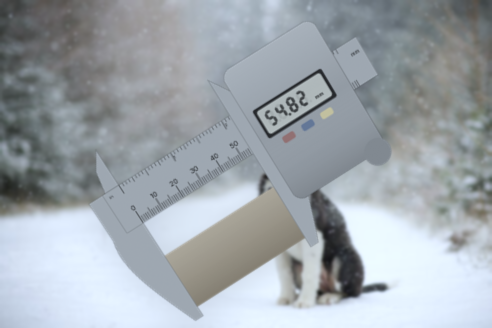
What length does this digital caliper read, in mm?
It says 54.82 mm
